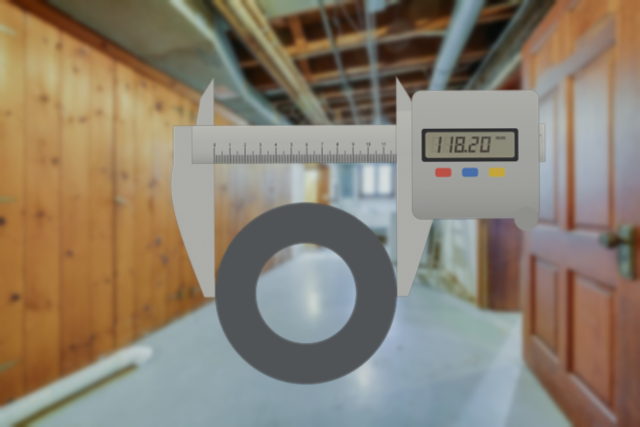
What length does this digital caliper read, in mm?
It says 118.20 mm
